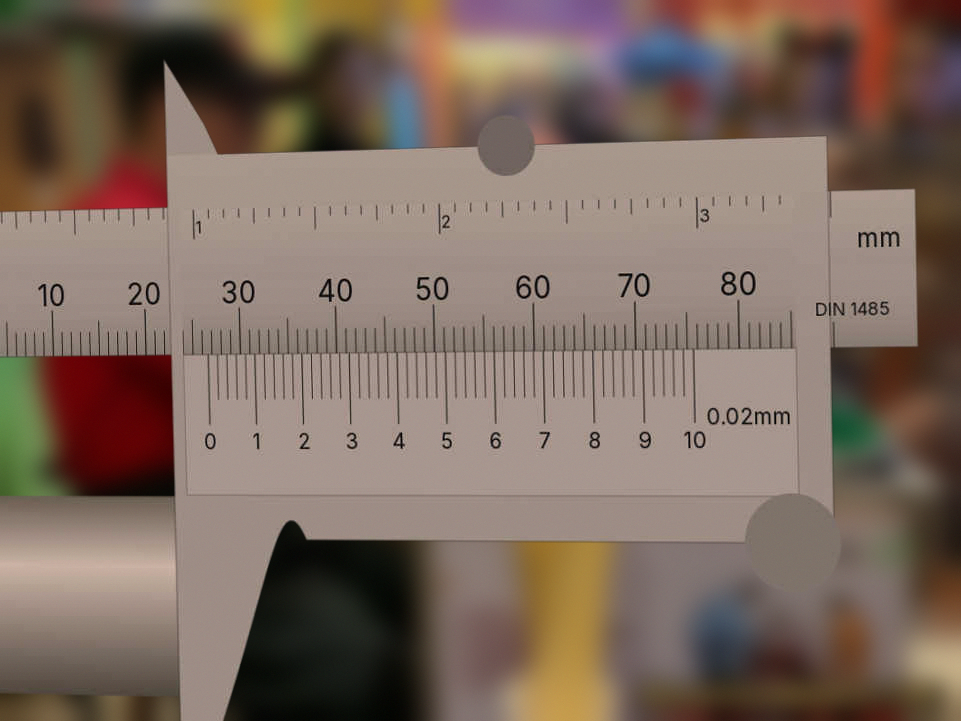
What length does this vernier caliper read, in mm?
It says 26.6 mm
